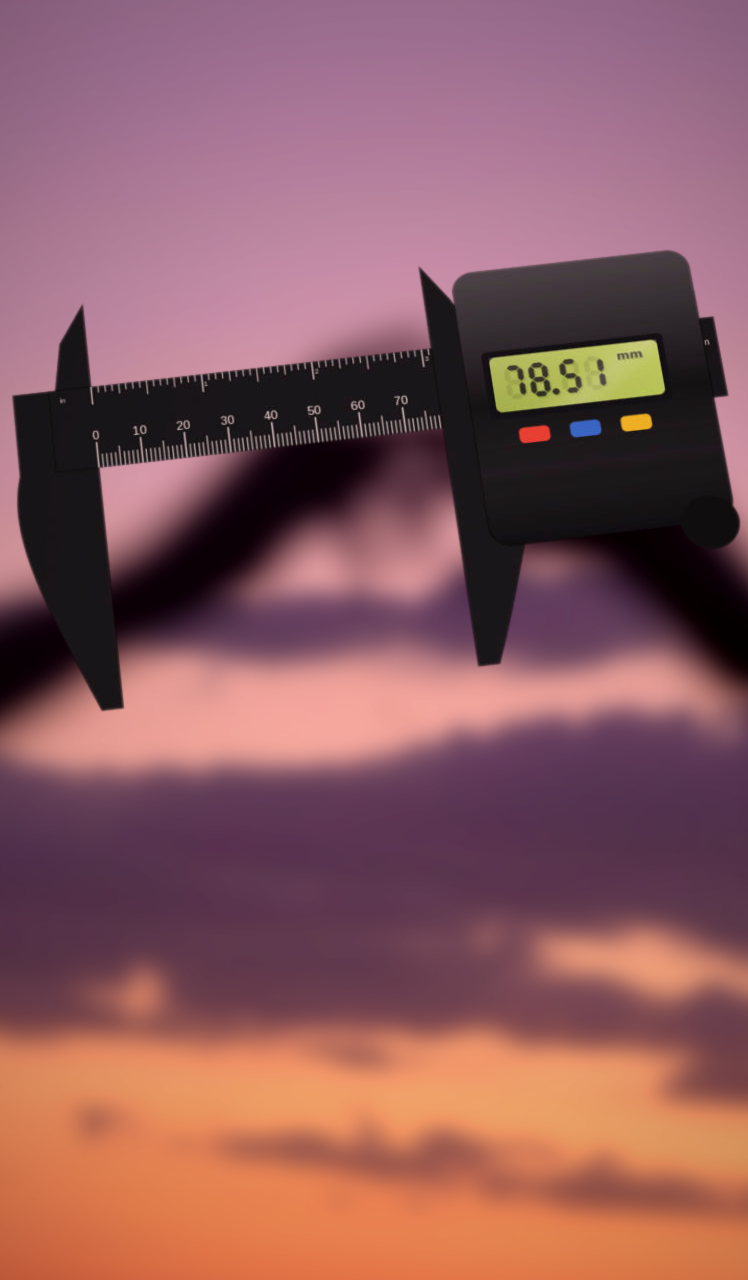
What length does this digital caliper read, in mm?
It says 78.51 mm
